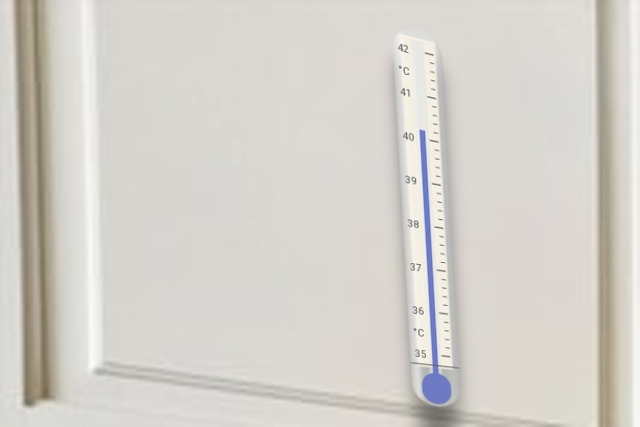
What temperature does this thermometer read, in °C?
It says 40.2 °C
